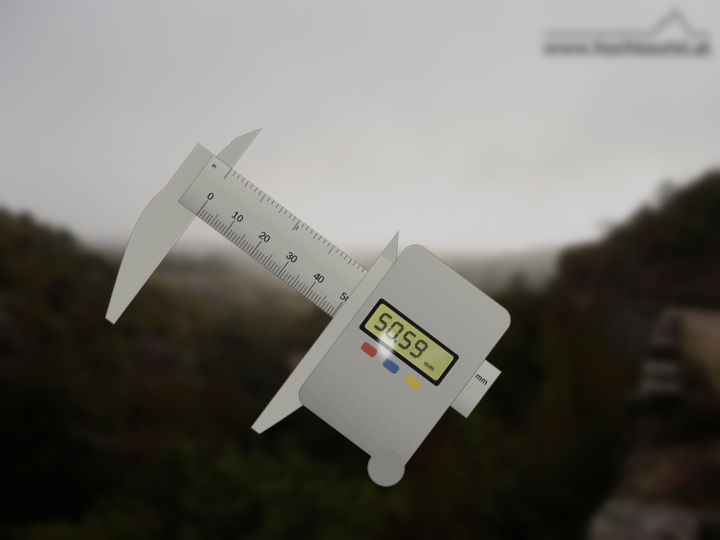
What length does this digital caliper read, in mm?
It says 50.59 mm
